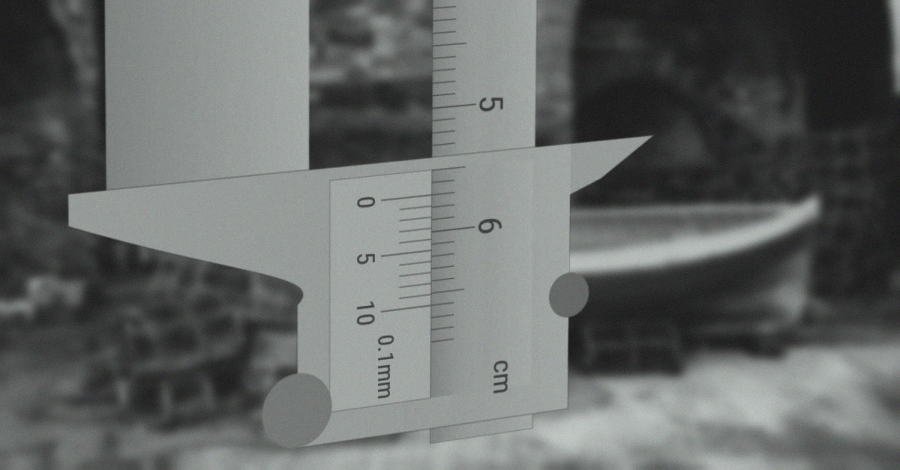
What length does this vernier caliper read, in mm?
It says 57.0 mm
